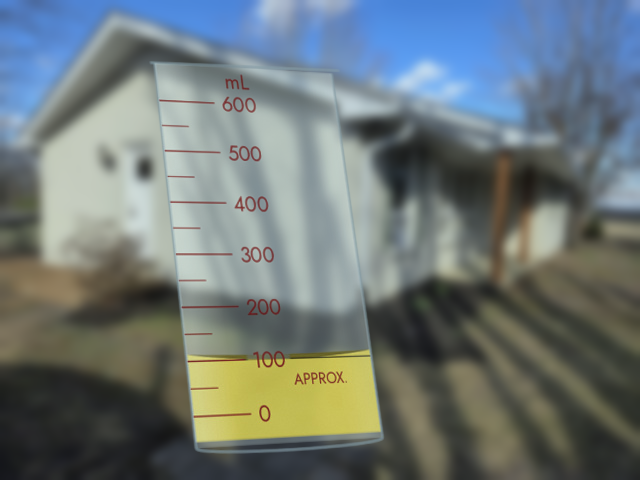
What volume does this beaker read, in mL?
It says 100 mL
